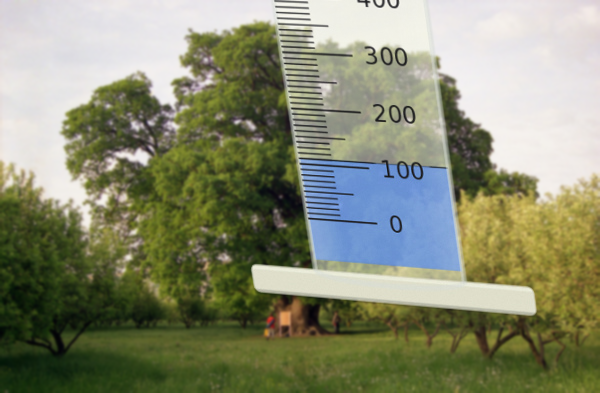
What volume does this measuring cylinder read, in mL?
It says 110 mL
